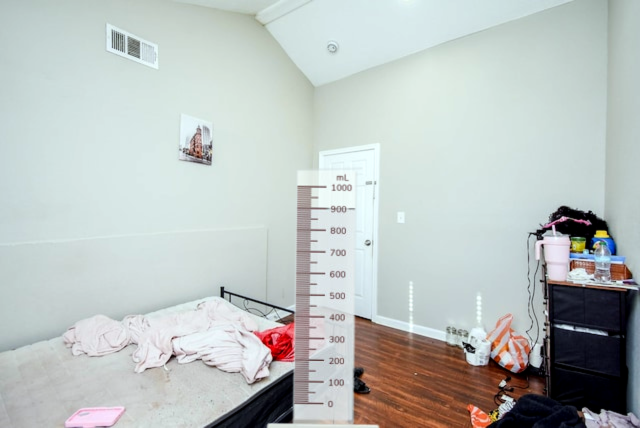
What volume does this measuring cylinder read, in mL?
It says 900 mL
